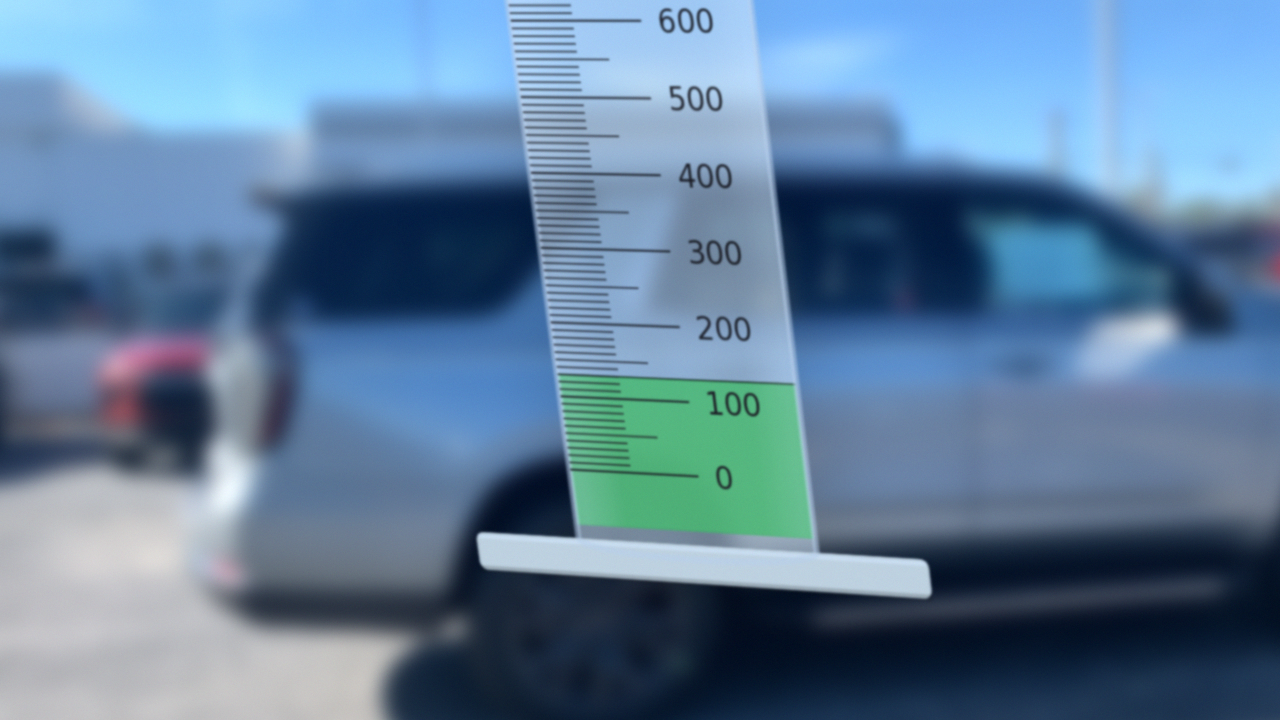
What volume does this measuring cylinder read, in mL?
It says 130 mL
